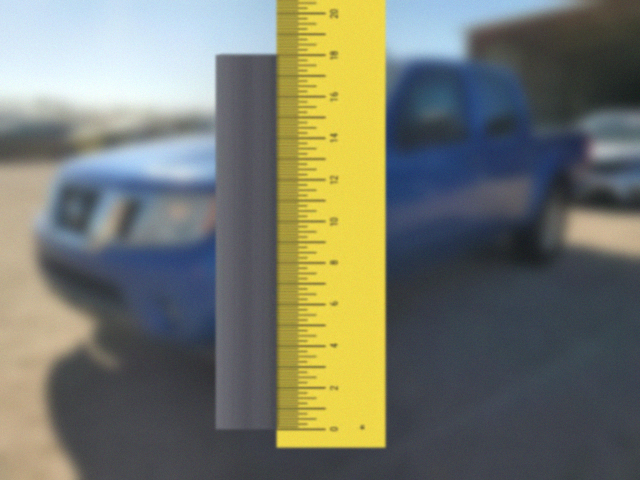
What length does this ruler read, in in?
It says 18 in
